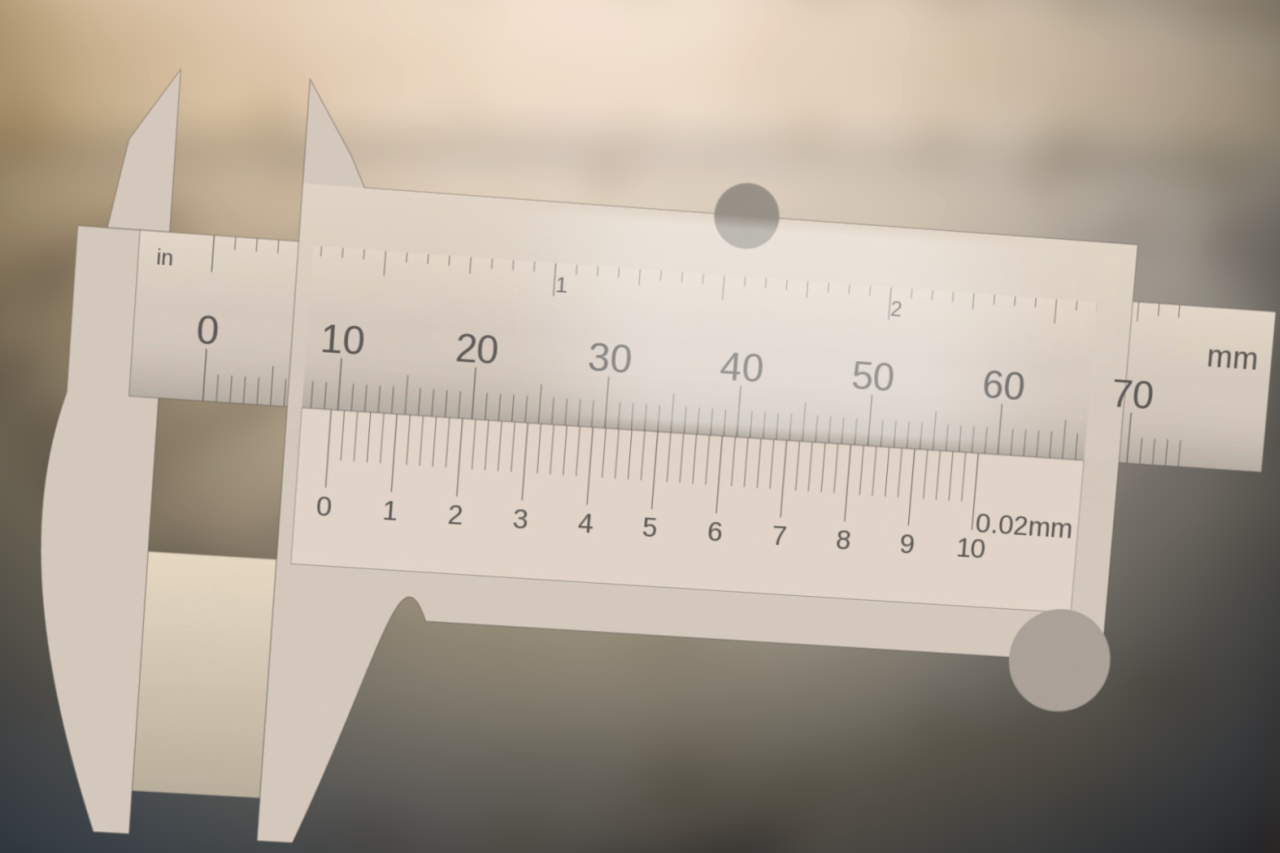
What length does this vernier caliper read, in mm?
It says 9.5 mm
